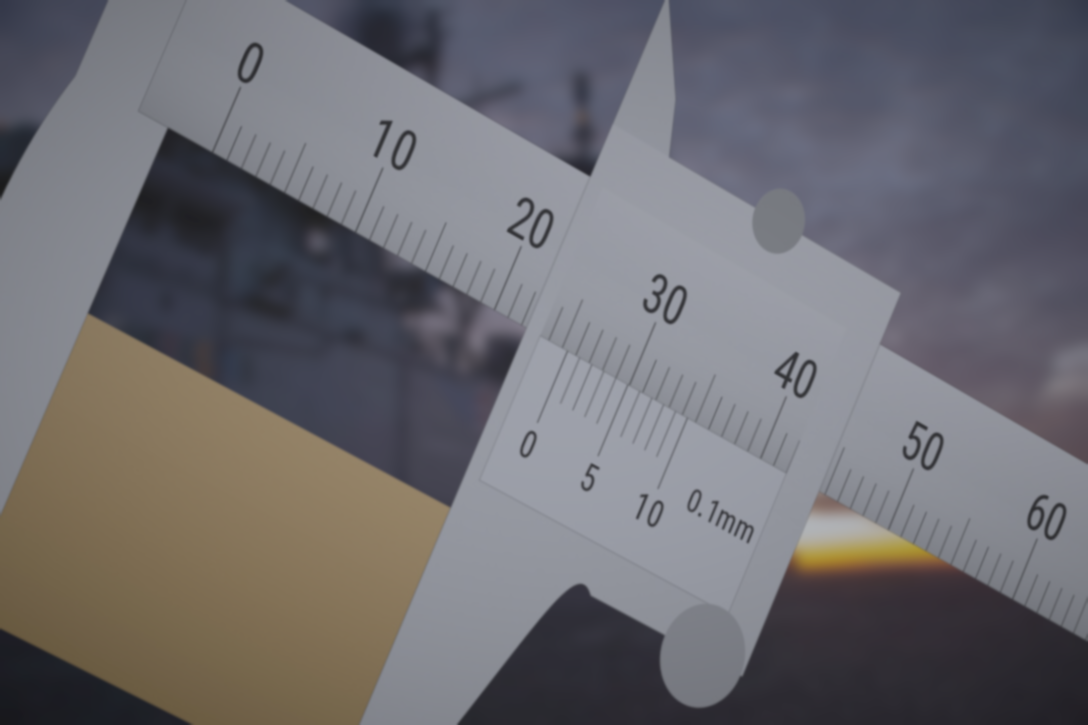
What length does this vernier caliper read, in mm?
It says 25.4 mm
